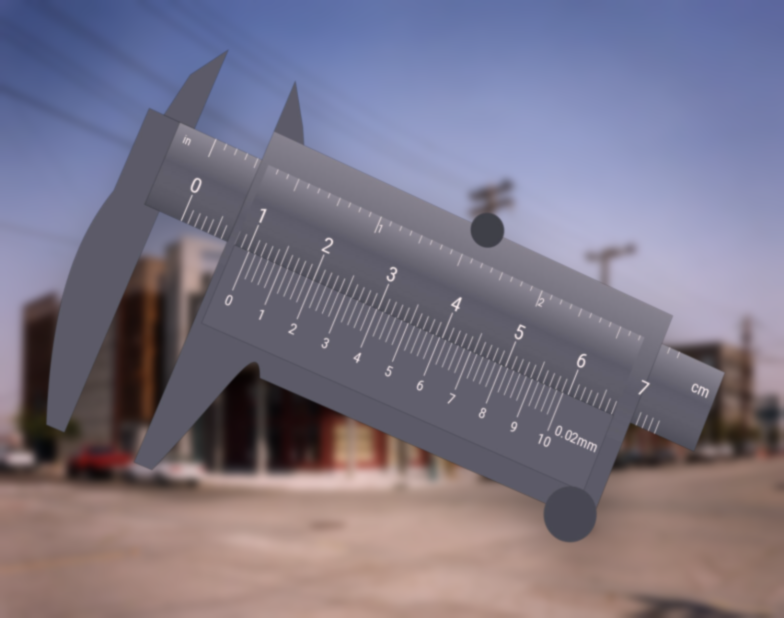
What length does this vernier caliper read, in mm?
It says 10.2 mm
